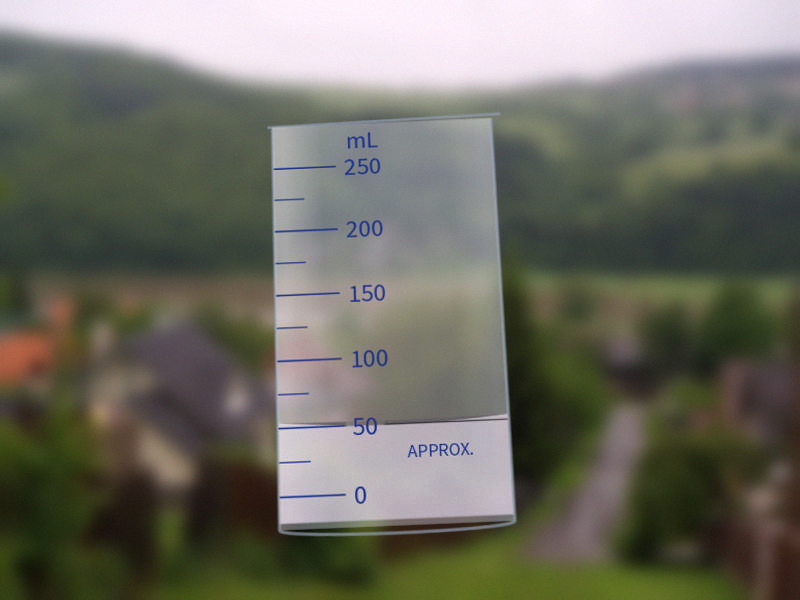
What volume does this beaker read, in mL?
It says 50 mL
